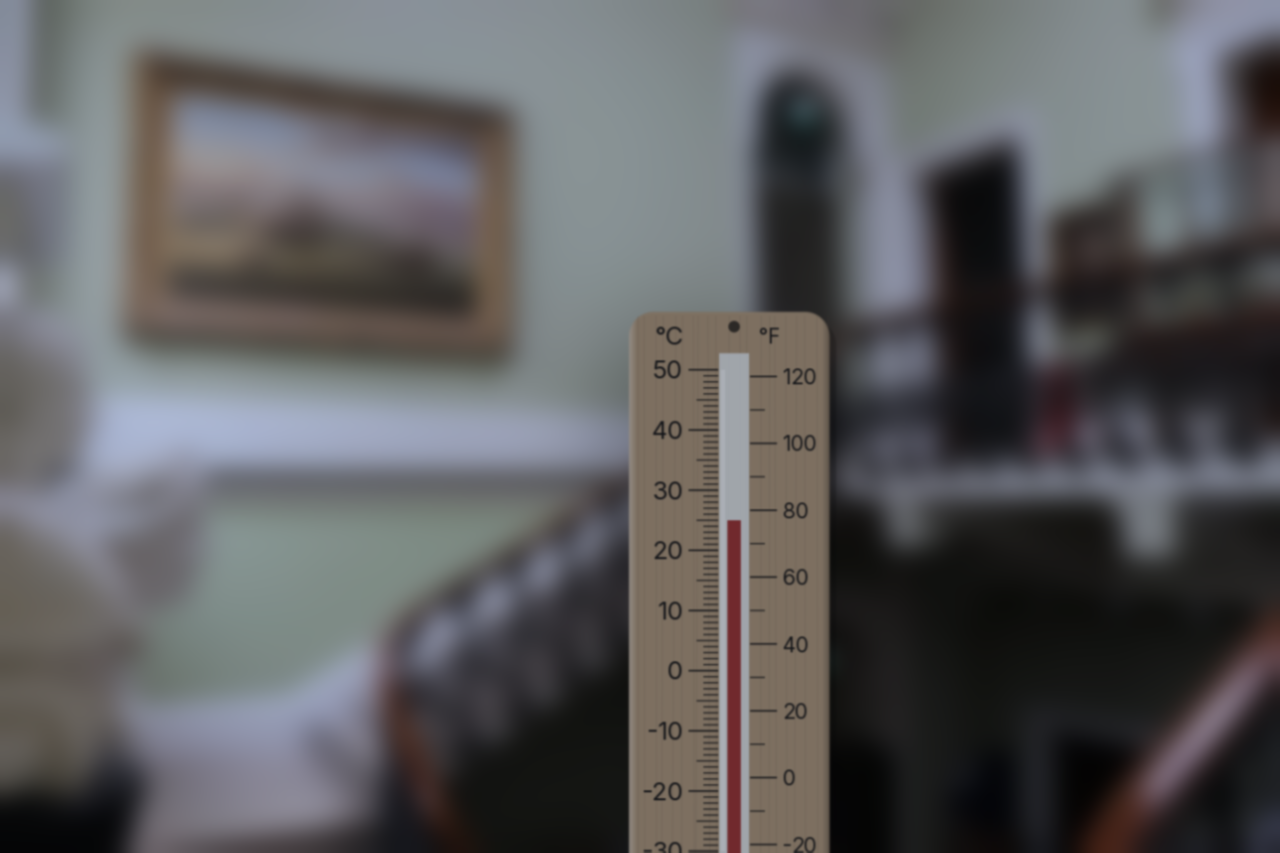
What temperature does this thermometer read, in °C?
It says 25 °C
